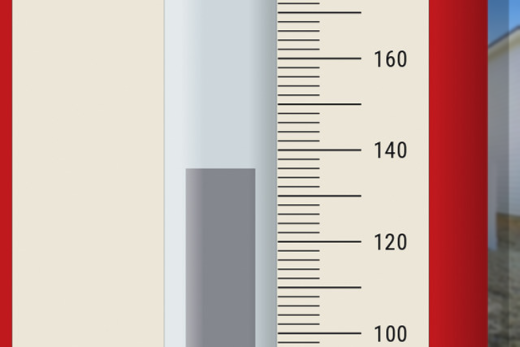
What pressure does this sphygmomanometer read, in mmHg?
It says 136 mmHg
